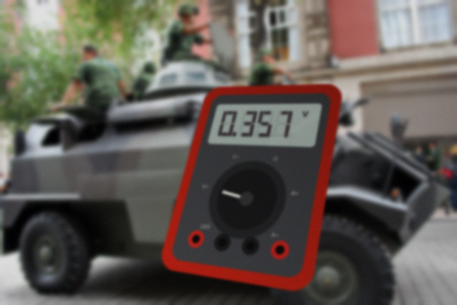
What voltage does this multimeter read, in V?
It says 0.357 V
